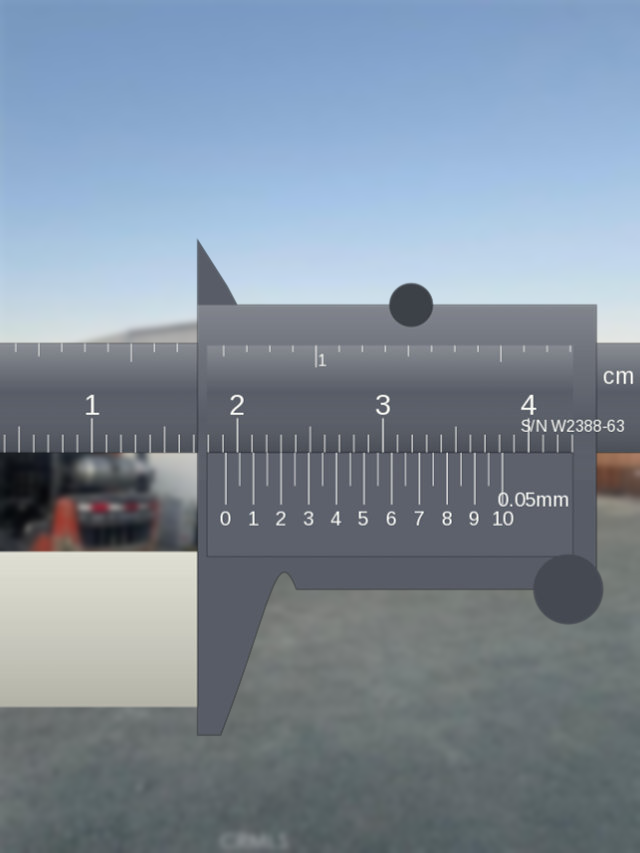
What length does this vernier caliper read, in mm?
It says 19.2 mm
